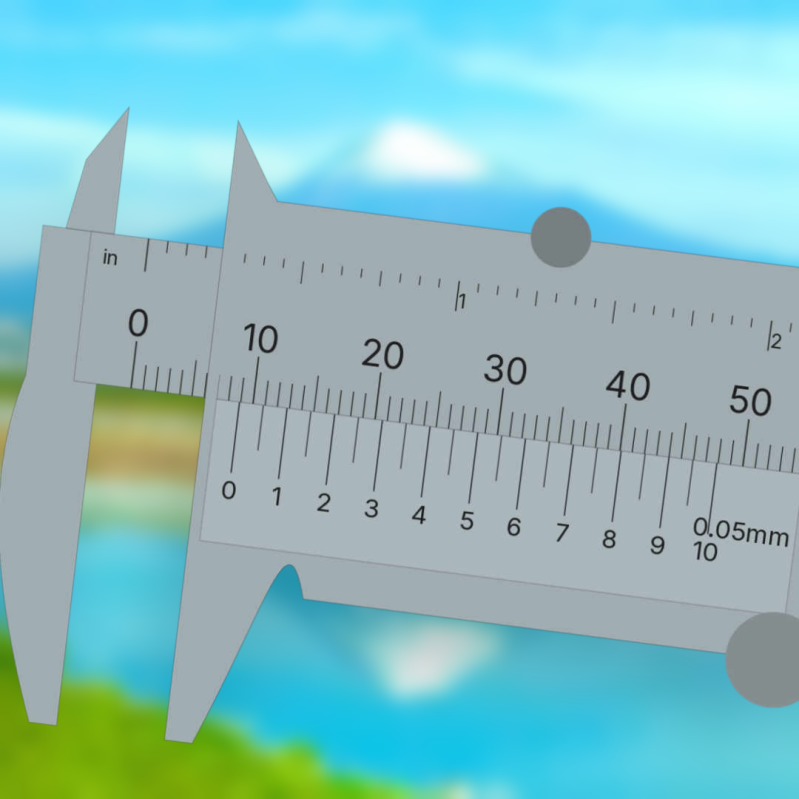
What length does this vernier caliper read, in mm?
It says 8.9 mm
